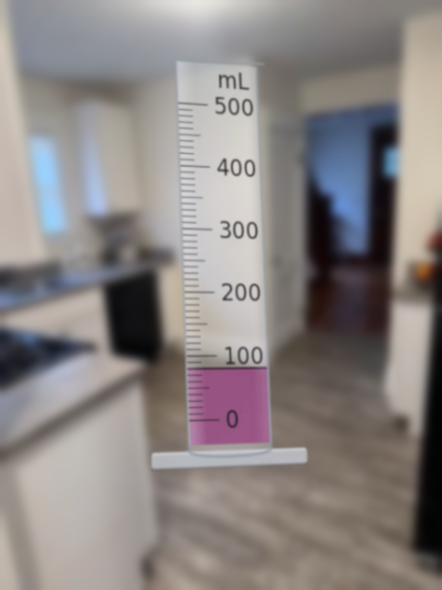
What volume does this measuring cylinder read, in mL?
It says 80 mL
